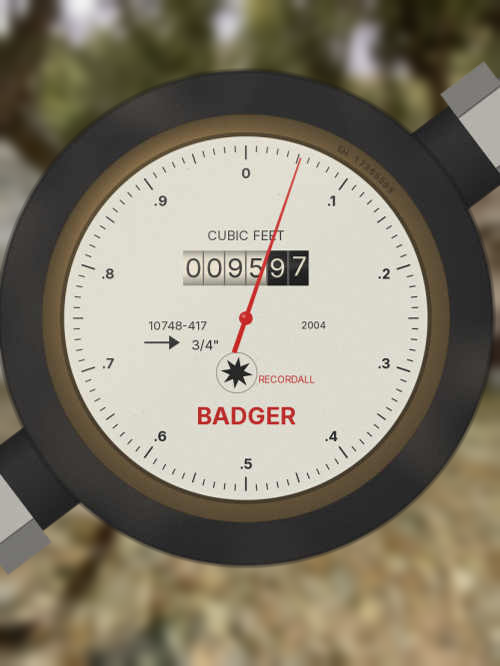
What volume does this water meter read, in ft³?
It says 9597.05 ft³
